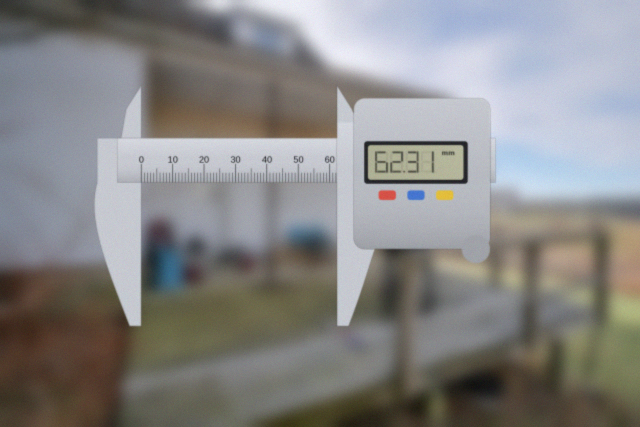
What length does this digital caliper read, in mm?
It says 62.31 mm
